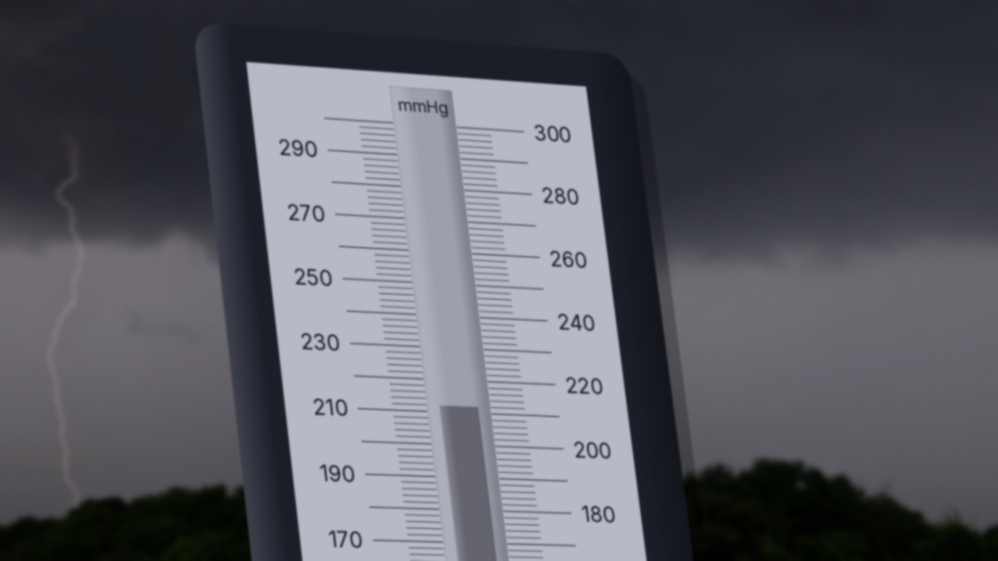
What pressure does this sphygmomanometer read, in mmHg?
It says 212 mmHg
